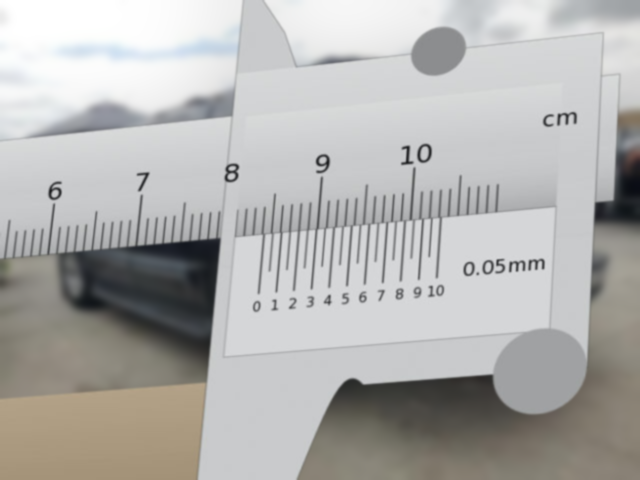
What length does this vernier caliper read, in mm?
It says 84.2 mm
